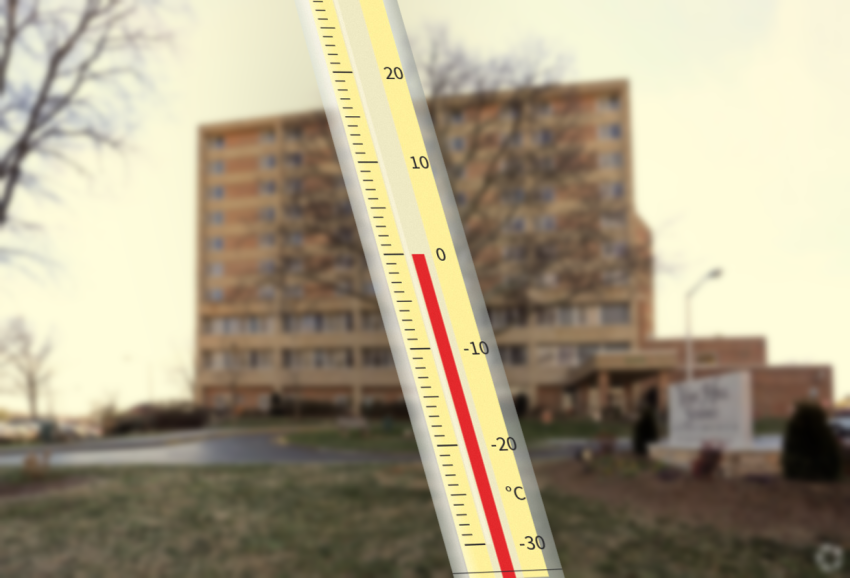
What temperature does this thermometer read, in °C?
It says 0 °C
